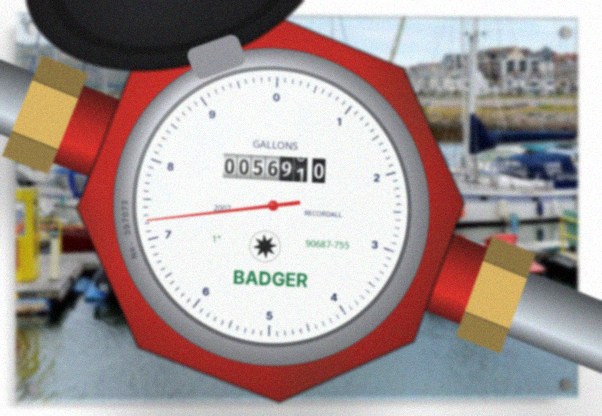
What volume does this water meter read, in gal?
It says 56907.2 gal
